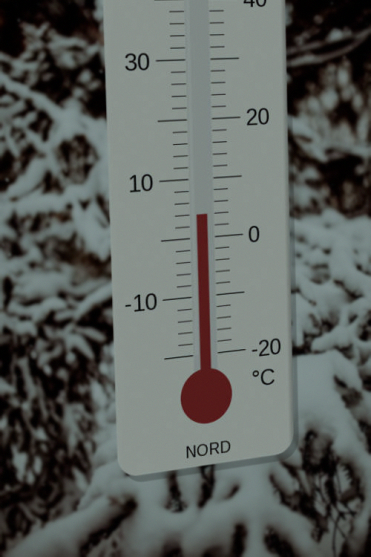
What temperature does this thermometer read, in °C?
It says 4 °C
